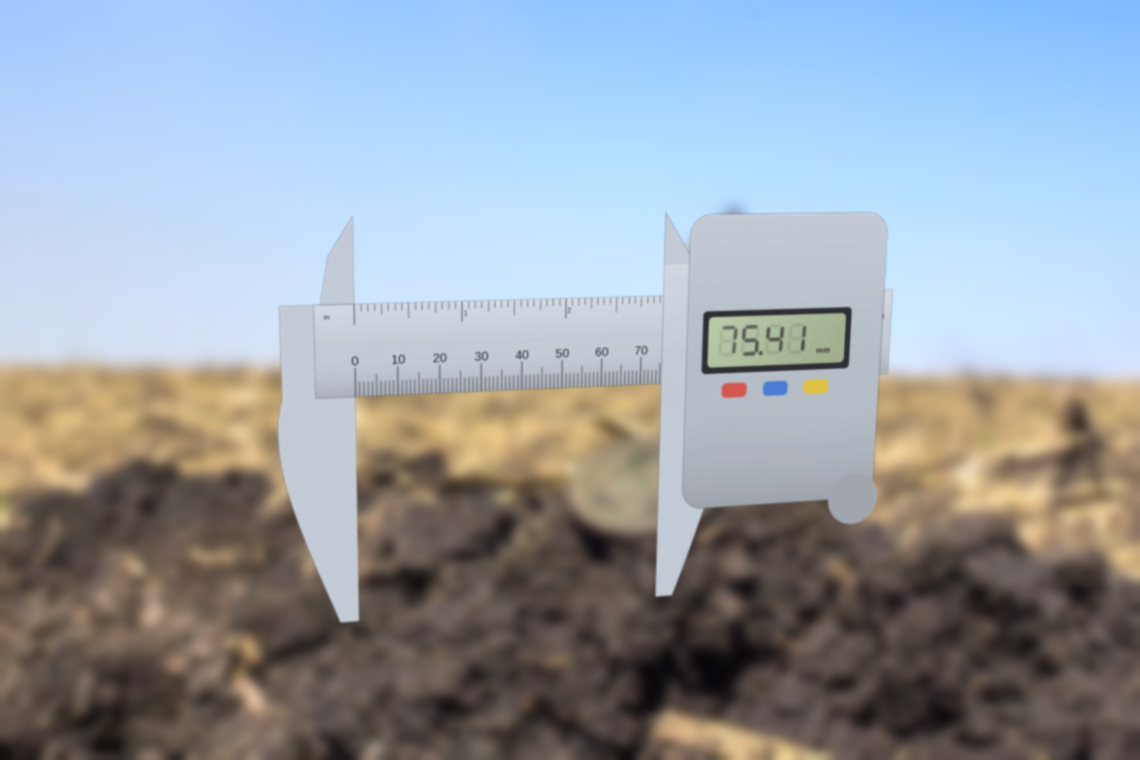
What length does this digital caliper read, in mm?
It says 75.41 mm
